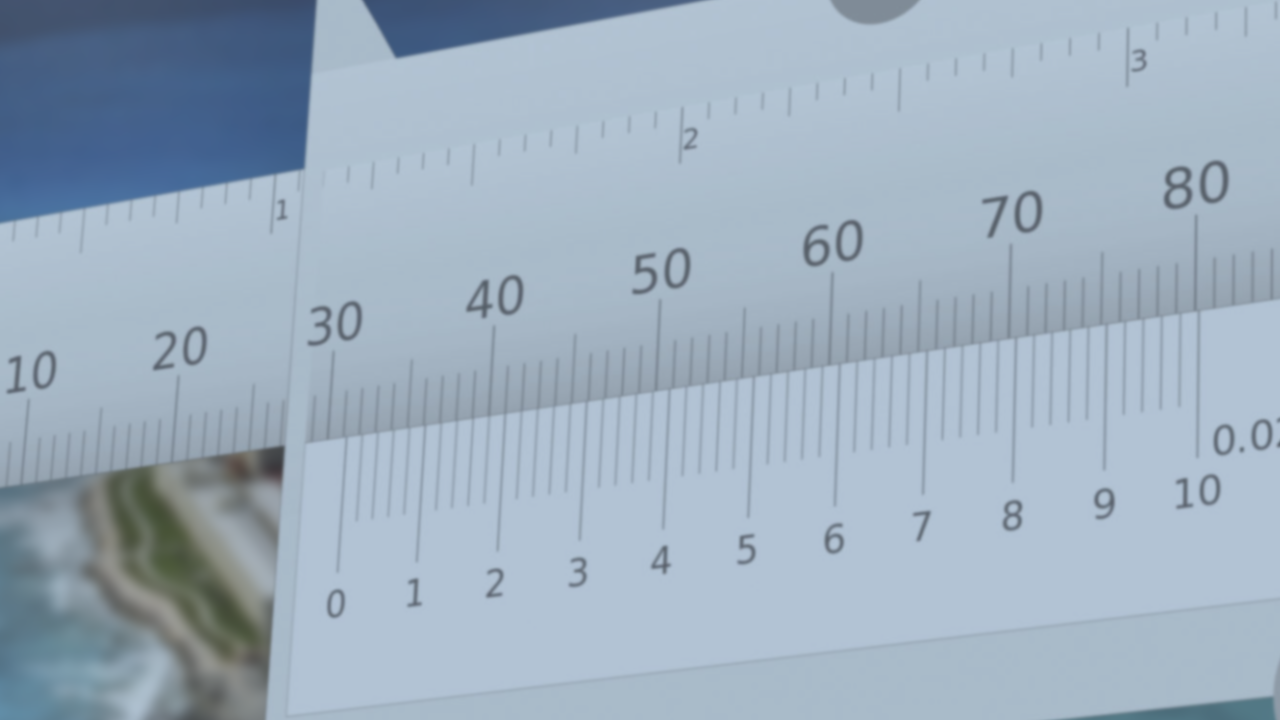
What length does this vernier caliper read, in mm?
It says 31.2 mm
